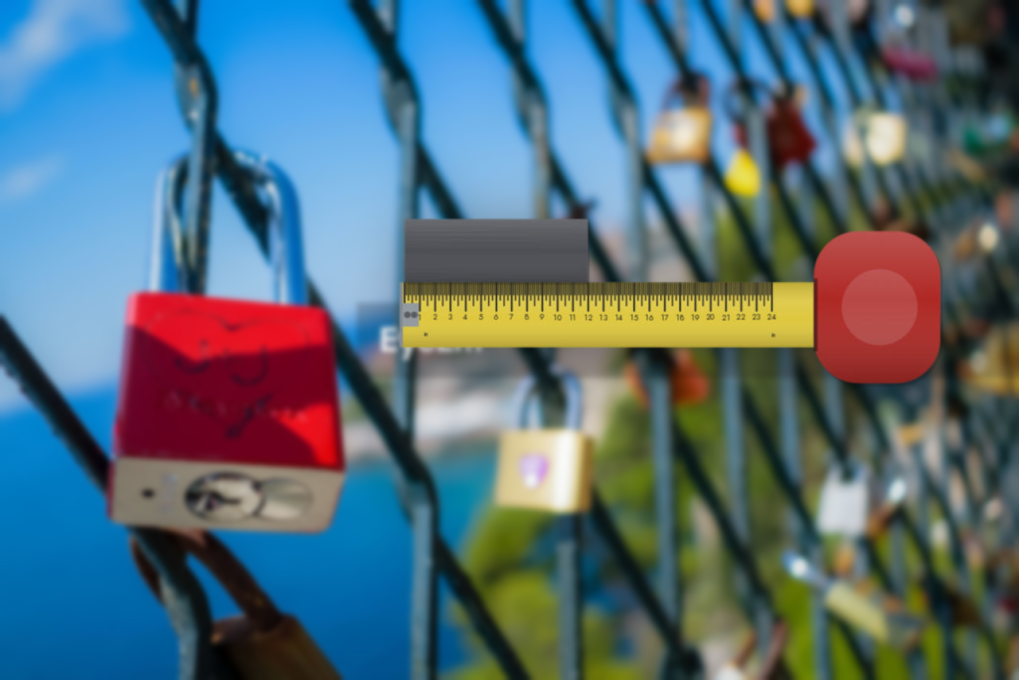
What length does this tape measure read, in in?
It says 12 in
